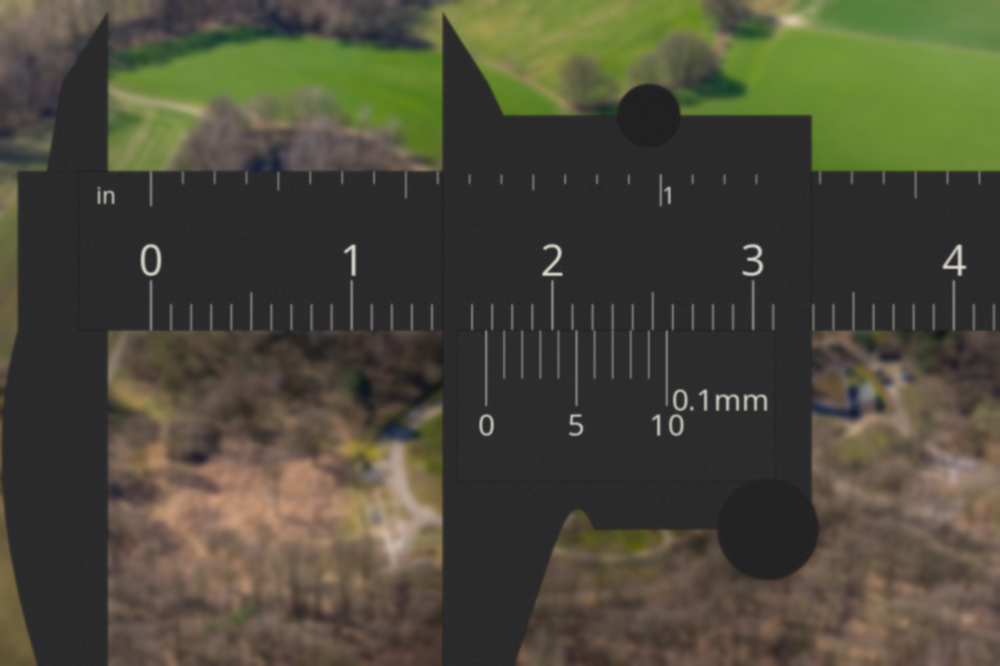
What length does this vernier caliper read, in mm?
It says 16.7 mm
